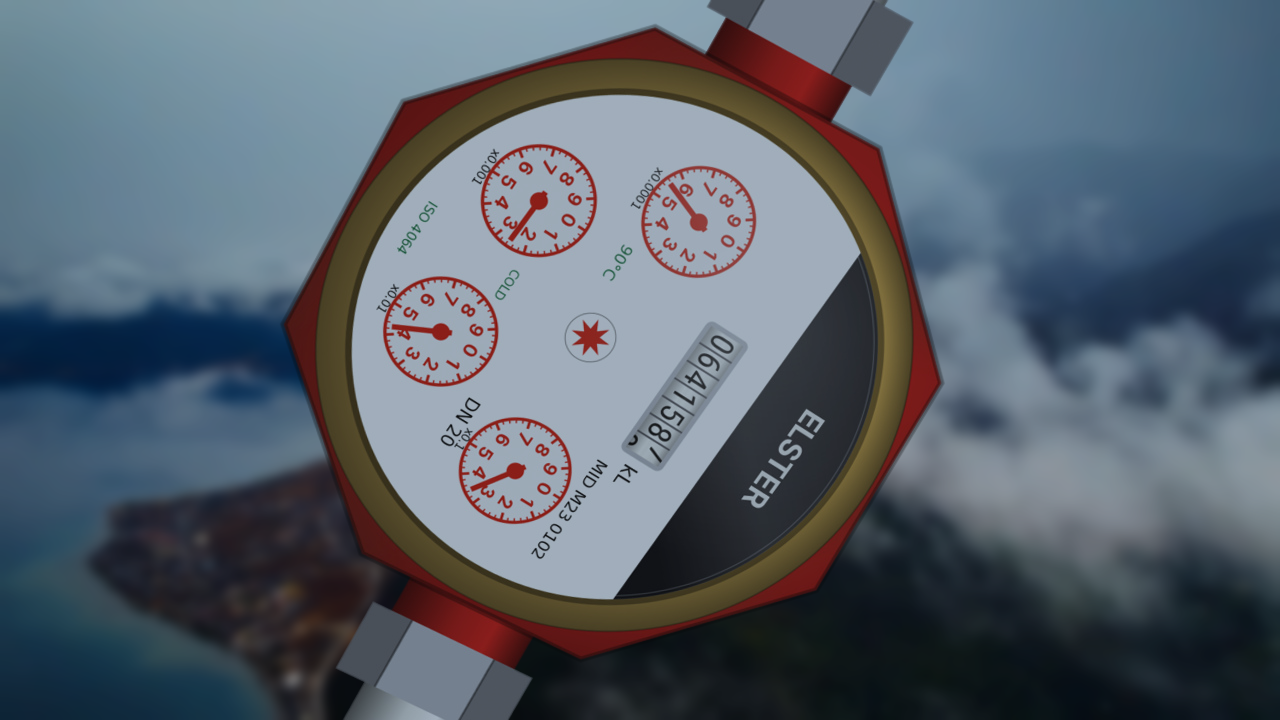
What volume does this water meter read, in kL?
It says 641587.3425 kL
